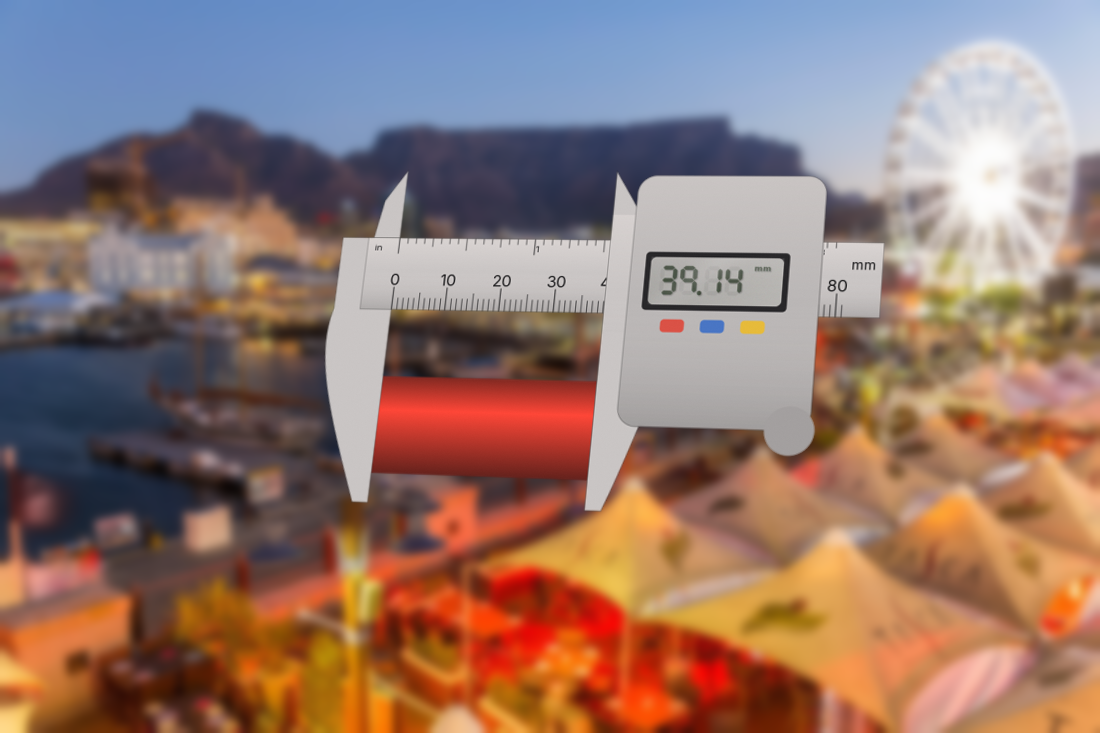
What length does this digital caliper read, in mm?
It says 39.14 mm
